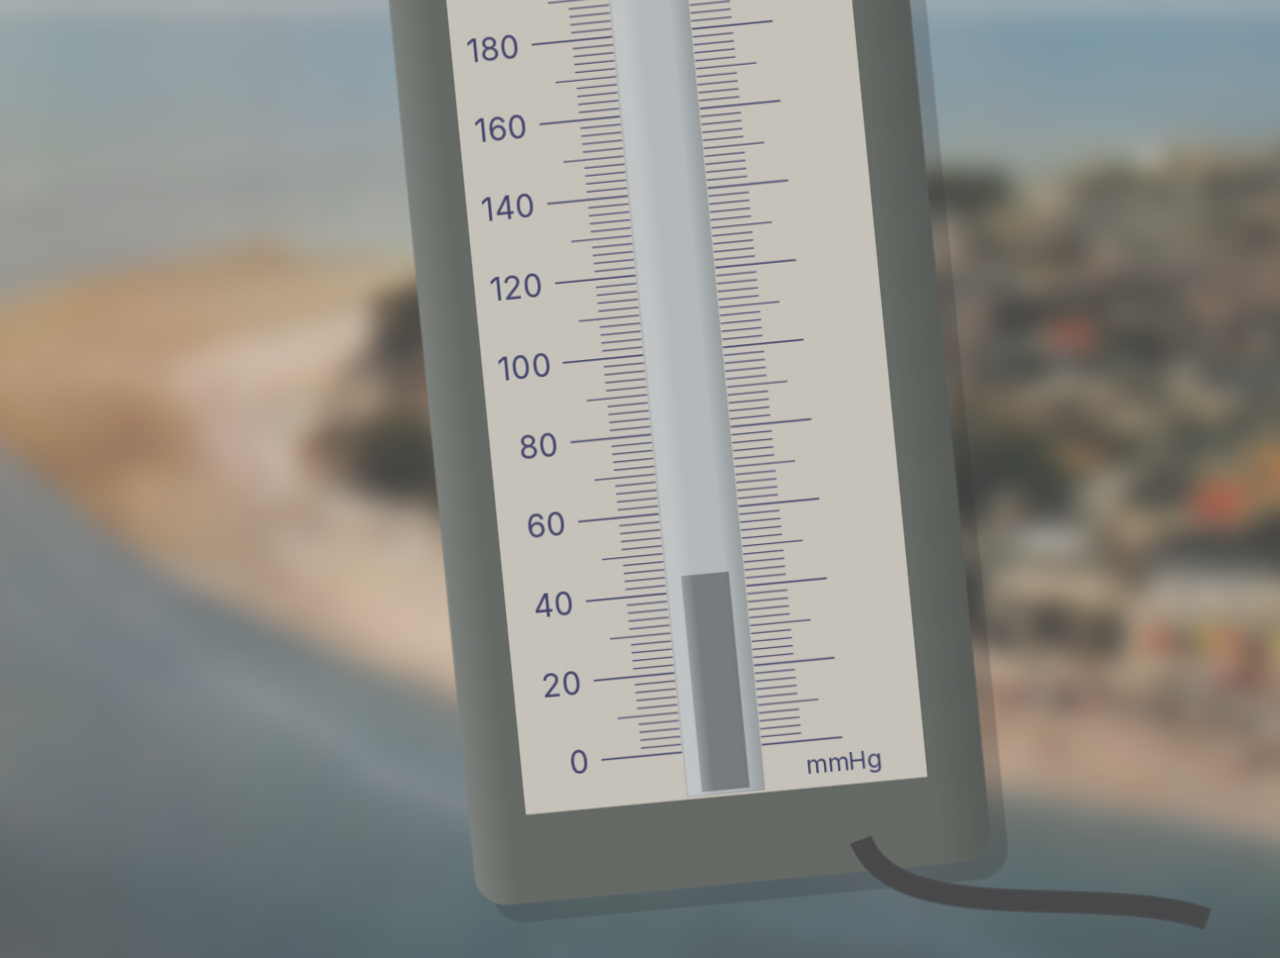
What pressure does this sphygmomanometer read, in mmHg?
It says 44 mmHg
